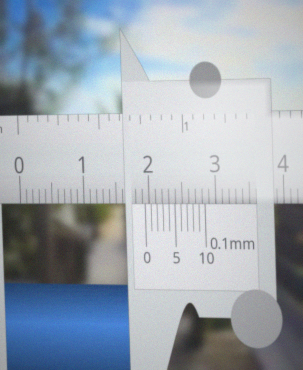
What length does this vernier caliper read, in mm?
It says 19.4 mm
